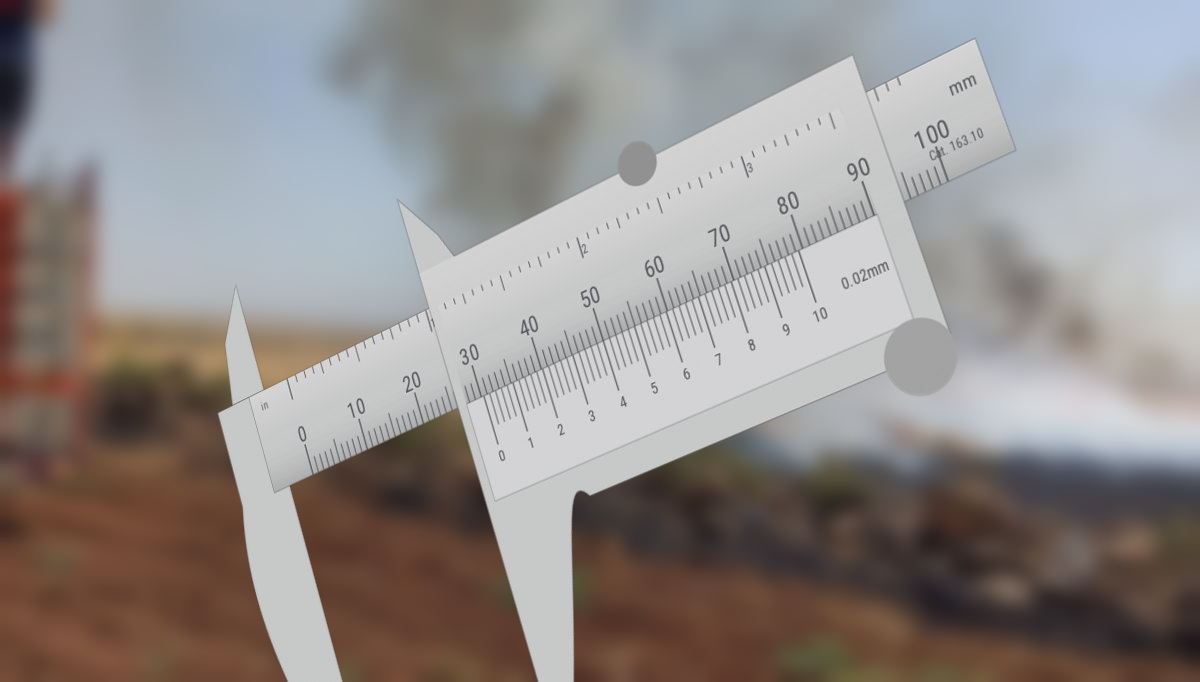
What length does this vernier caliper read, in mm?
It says 30.4 mm
